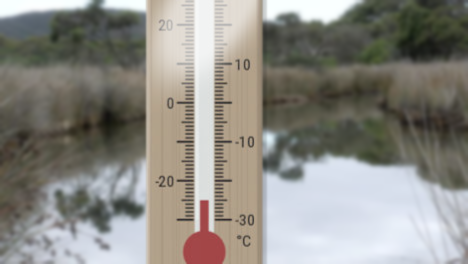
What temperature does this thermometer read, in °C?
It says -25 °C
